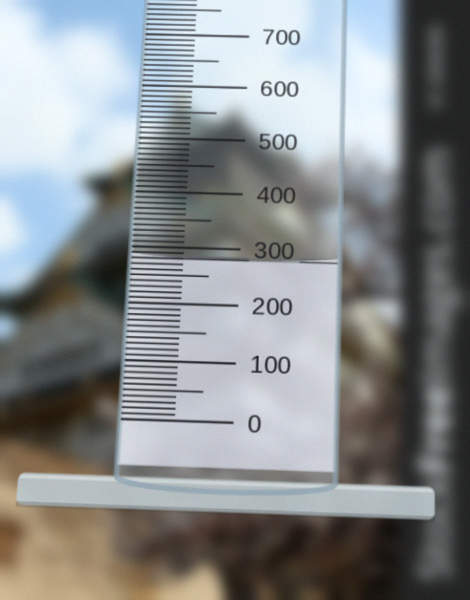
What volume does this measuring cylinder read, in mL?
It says 280 mL
